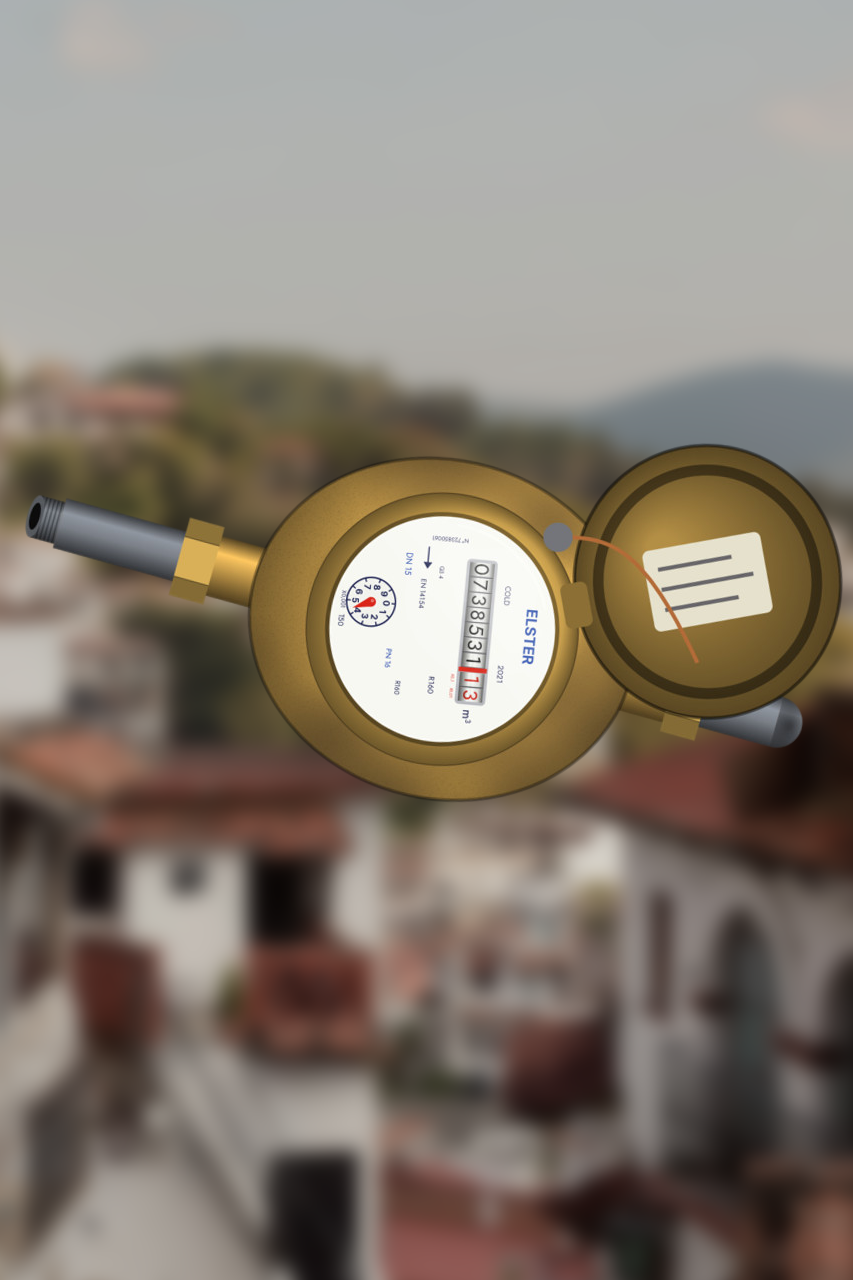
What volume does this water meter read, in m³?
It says 738531.134 m³
